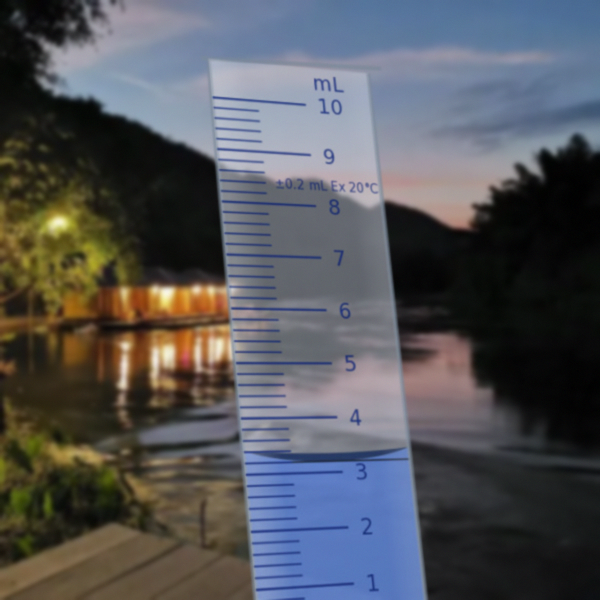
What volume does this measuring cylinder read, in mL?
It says 3.2 mL
